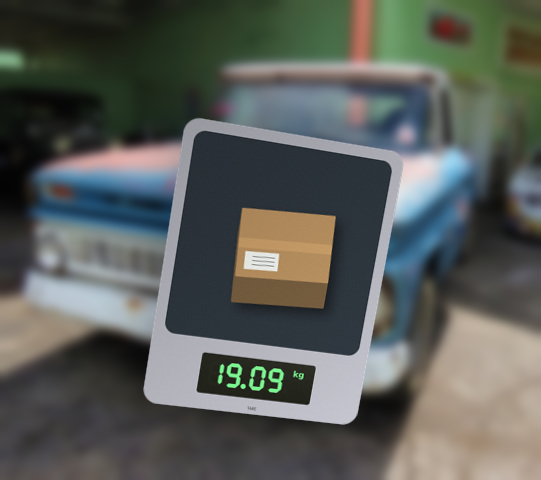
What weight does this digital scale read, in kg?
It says 19.09 kg
